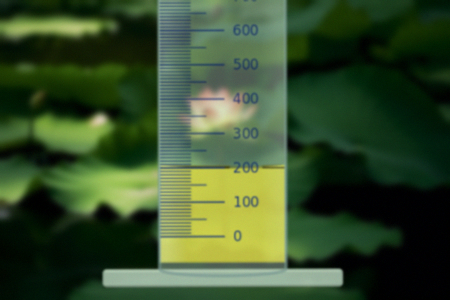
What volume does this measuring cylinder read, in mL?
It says 200 mL
